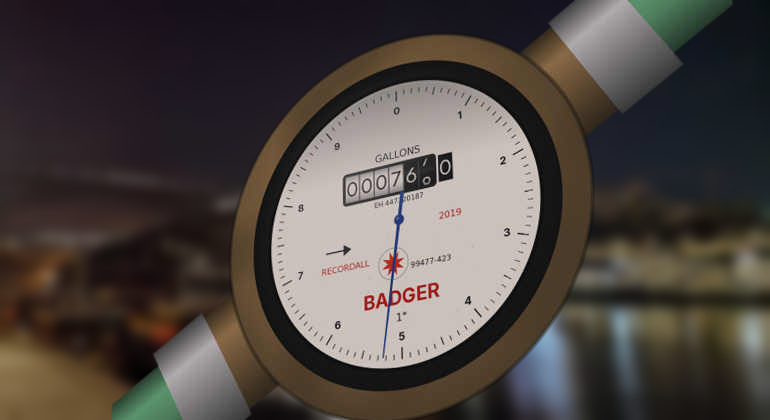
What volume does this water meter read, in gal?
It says 7675.2 gal
